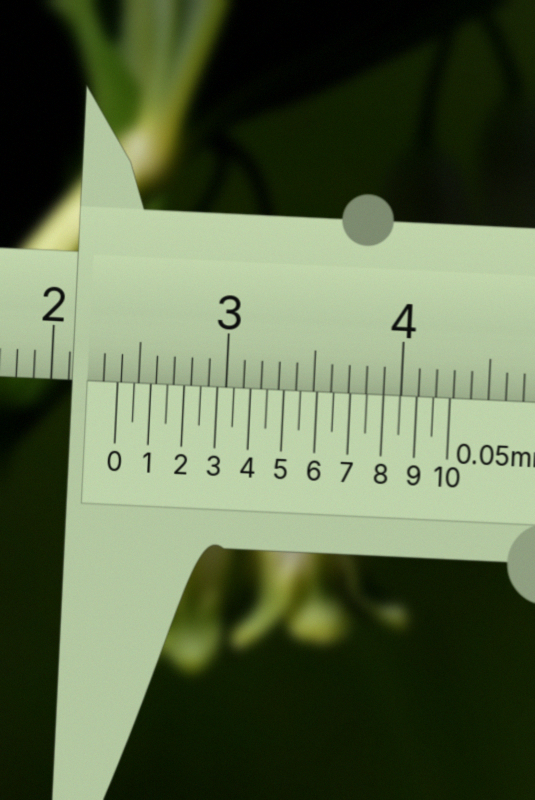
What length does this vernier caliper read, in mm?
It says 23.8 mm
